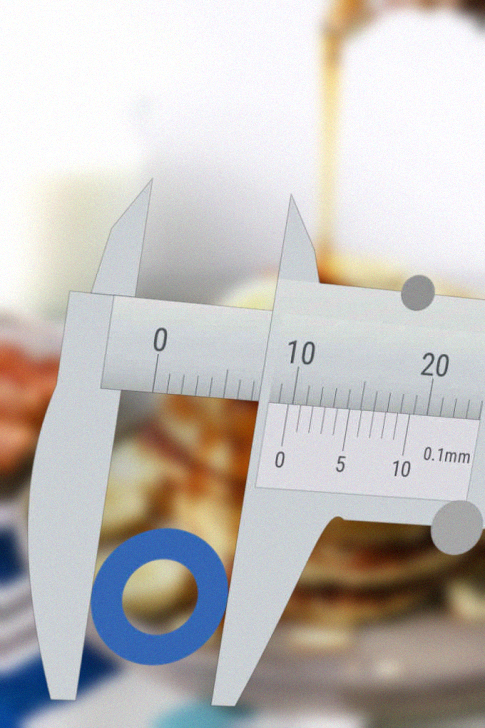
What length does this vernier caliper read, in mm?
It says 9.7 mm
